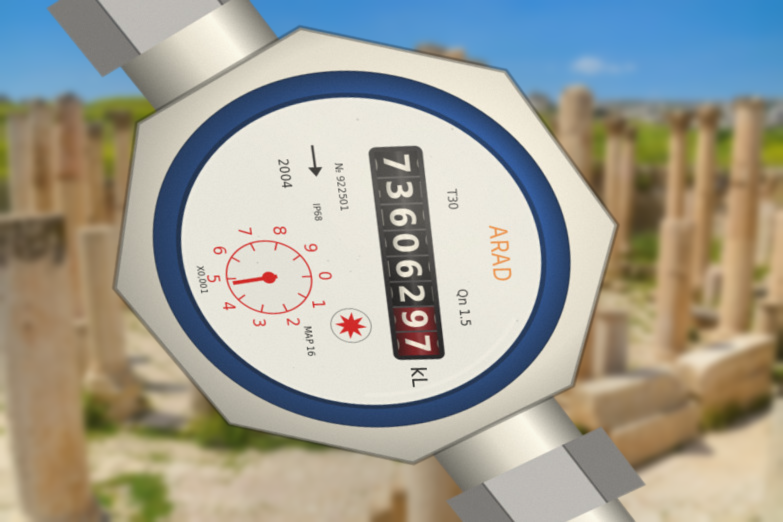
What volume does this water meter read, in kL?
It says 736062.974 kL
